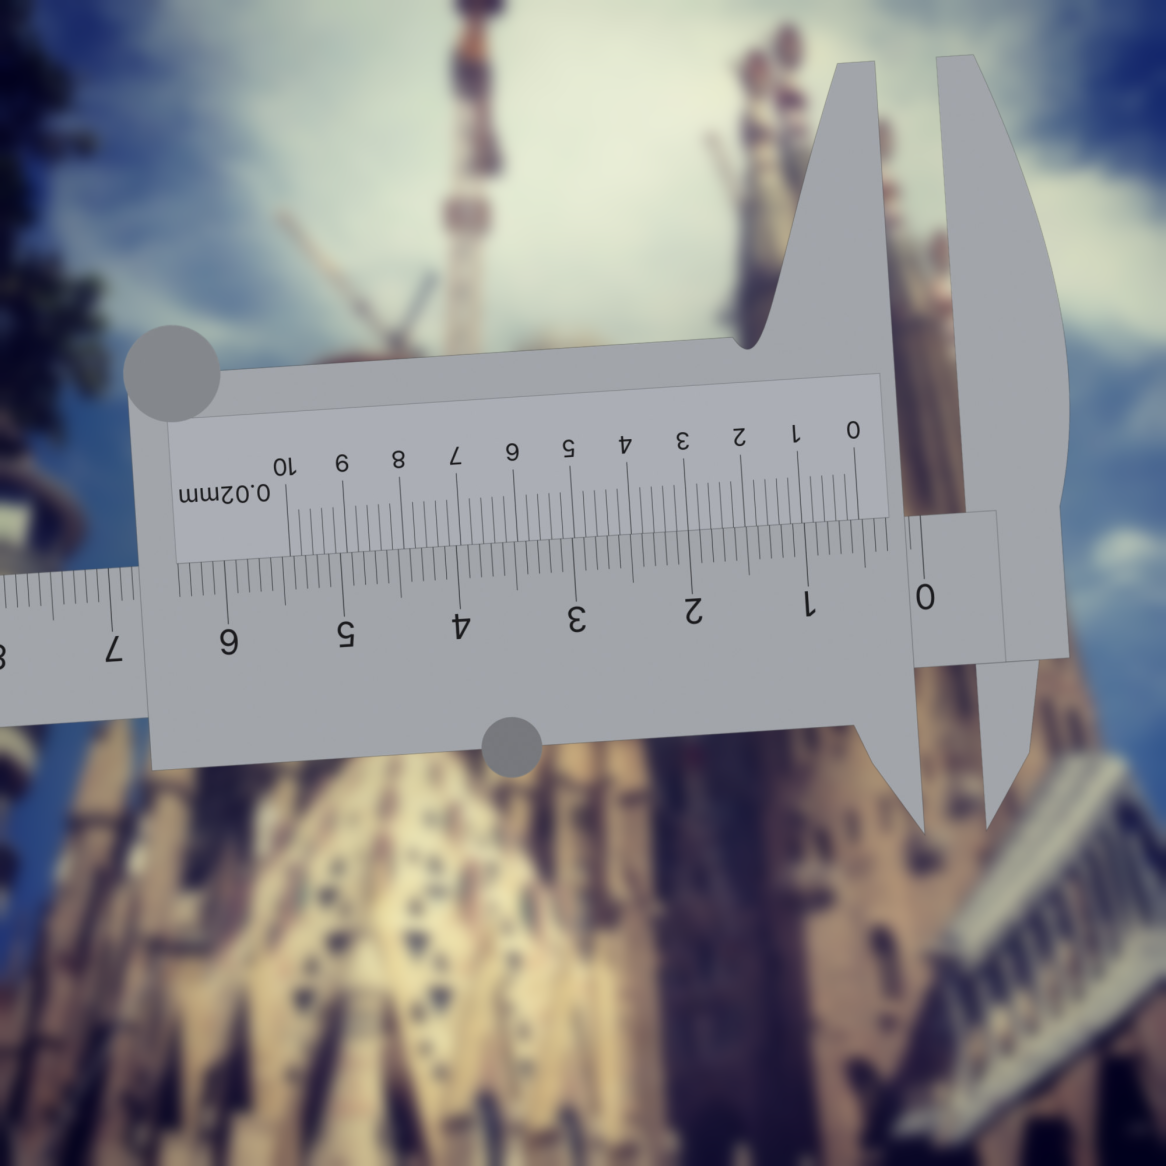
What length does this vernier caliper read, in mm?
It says 5.3 mm
